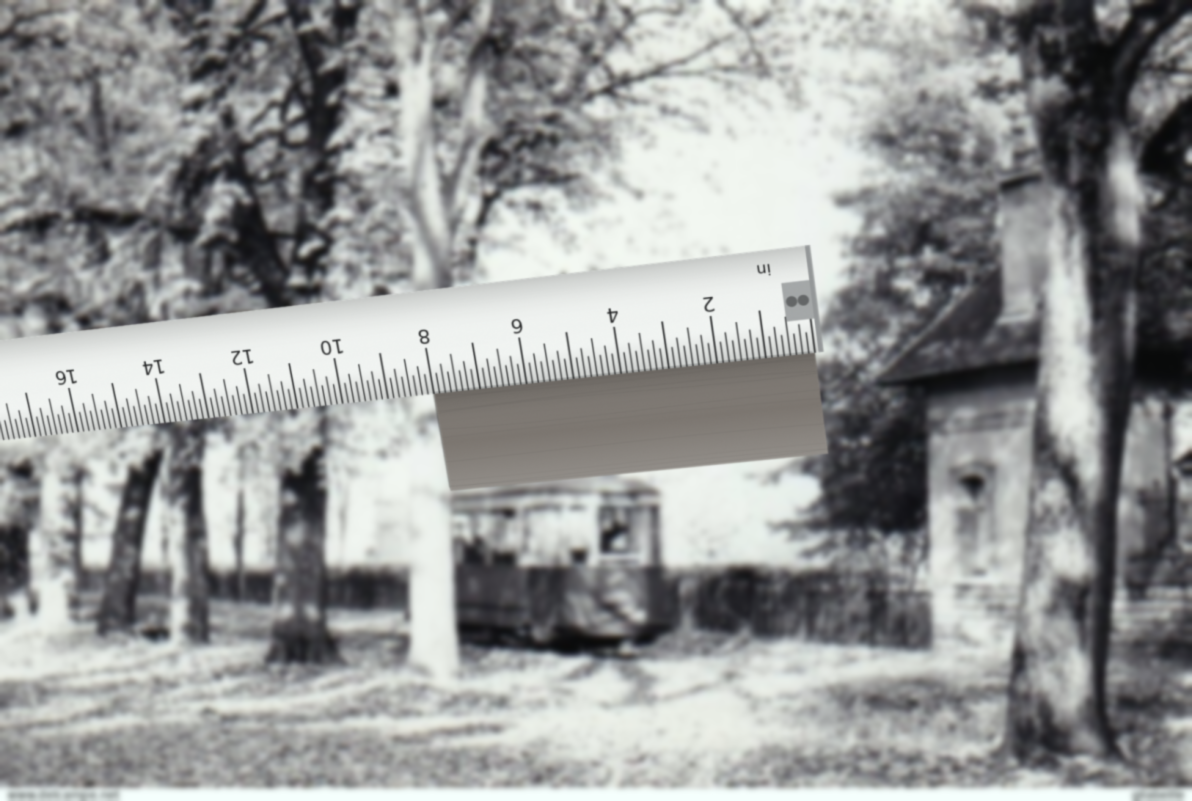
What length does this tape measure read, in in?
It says 8 in
